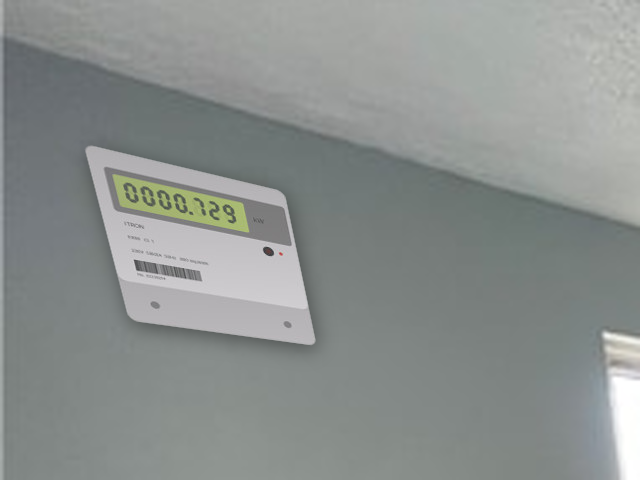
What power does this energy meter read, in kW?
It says 0.729 kW
